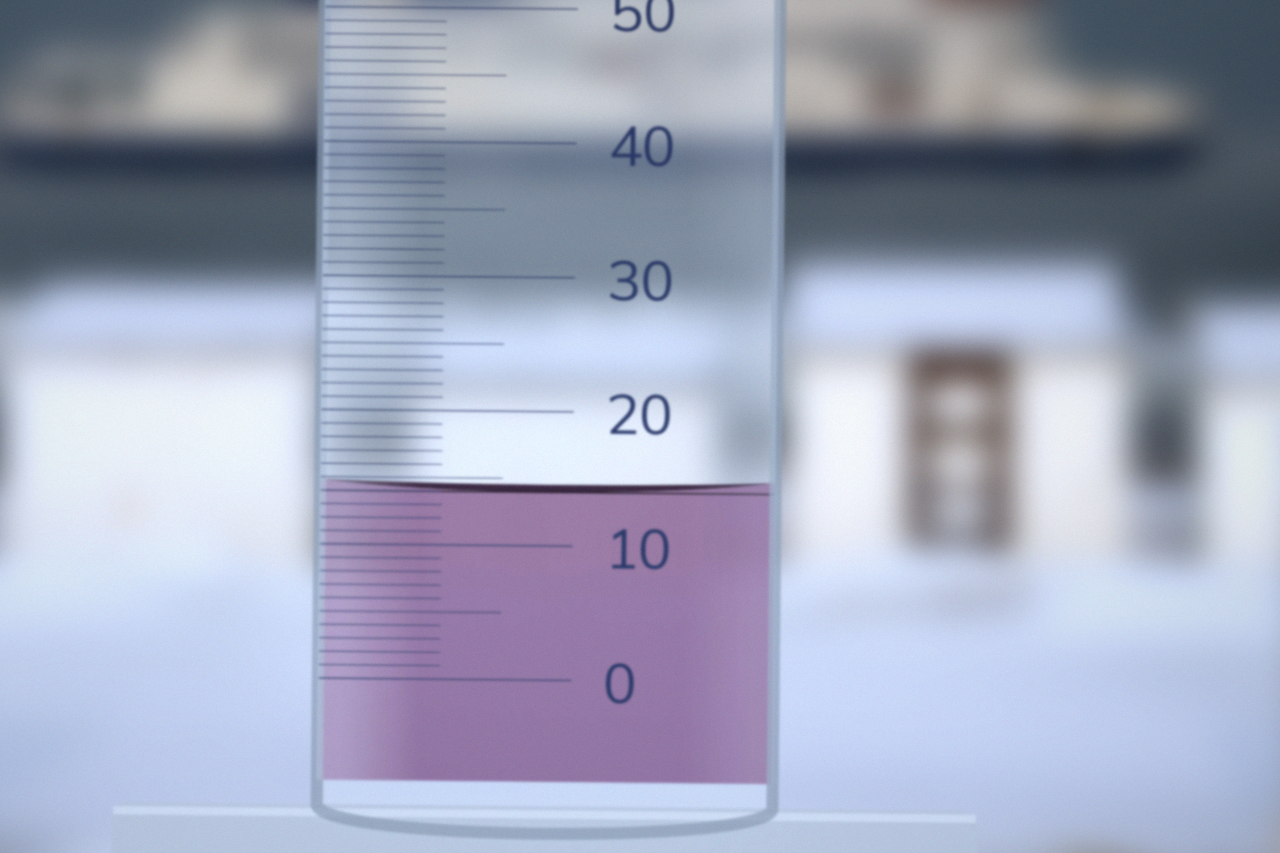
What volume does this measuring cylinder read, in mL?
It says 14 mL
